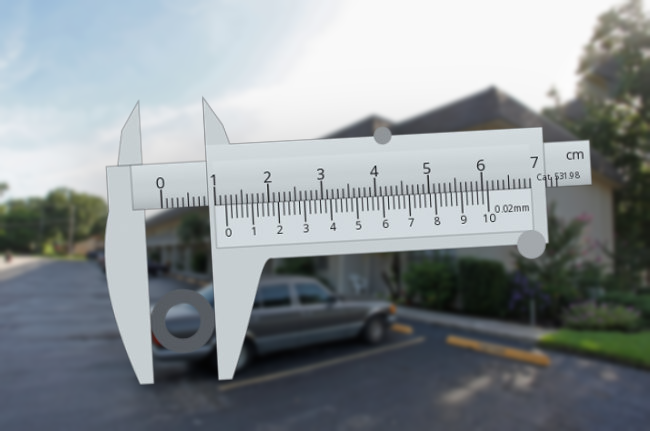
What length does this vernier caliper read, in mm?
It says 12.0 mm
